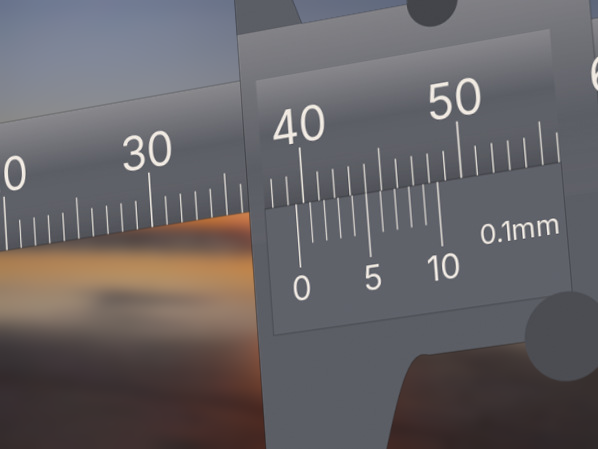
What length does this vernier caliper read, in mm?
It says 39.5 mm
